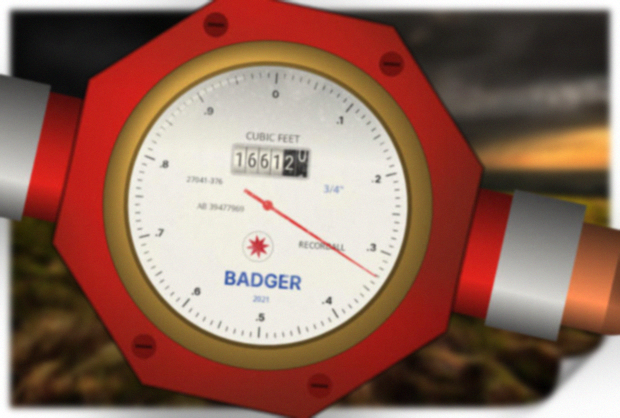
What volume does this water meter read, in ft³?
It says 166120.33 ft³
